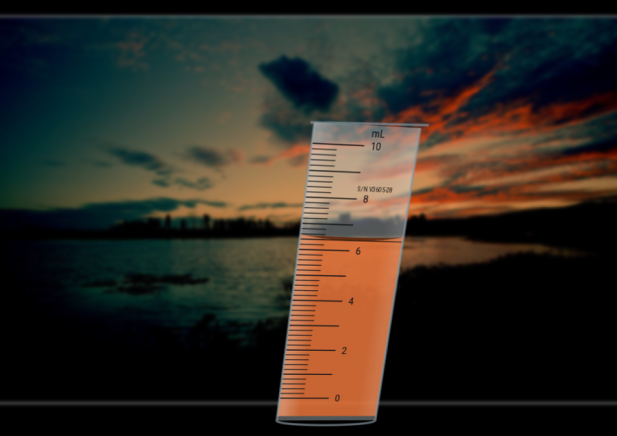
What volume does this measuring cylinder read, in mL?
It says 6.4 mL
